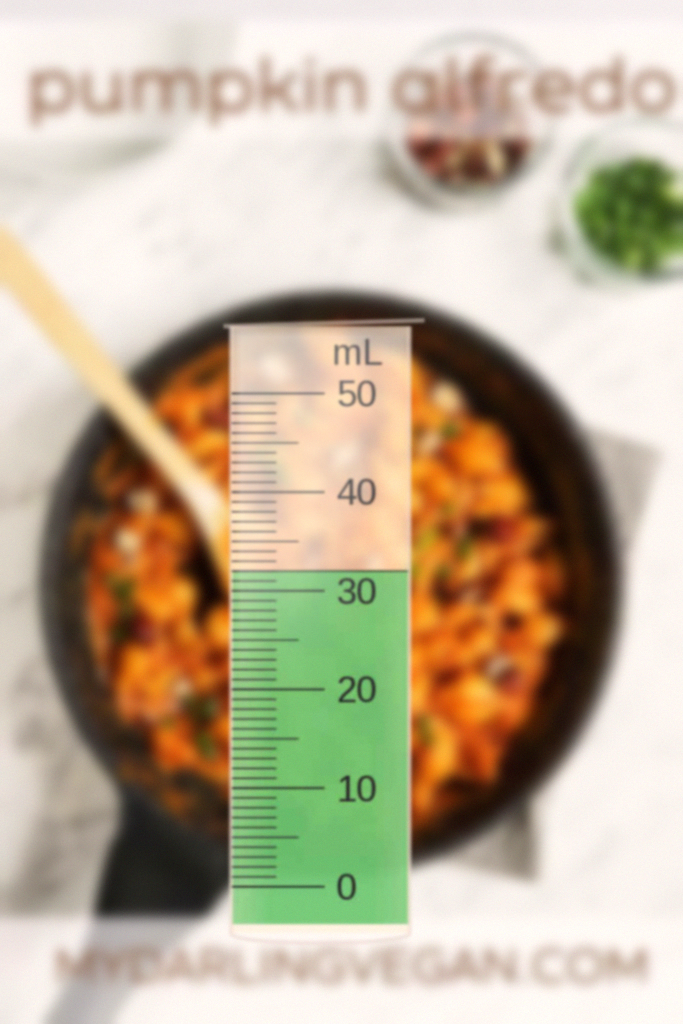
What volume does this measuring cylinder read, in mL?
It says 32 mL
